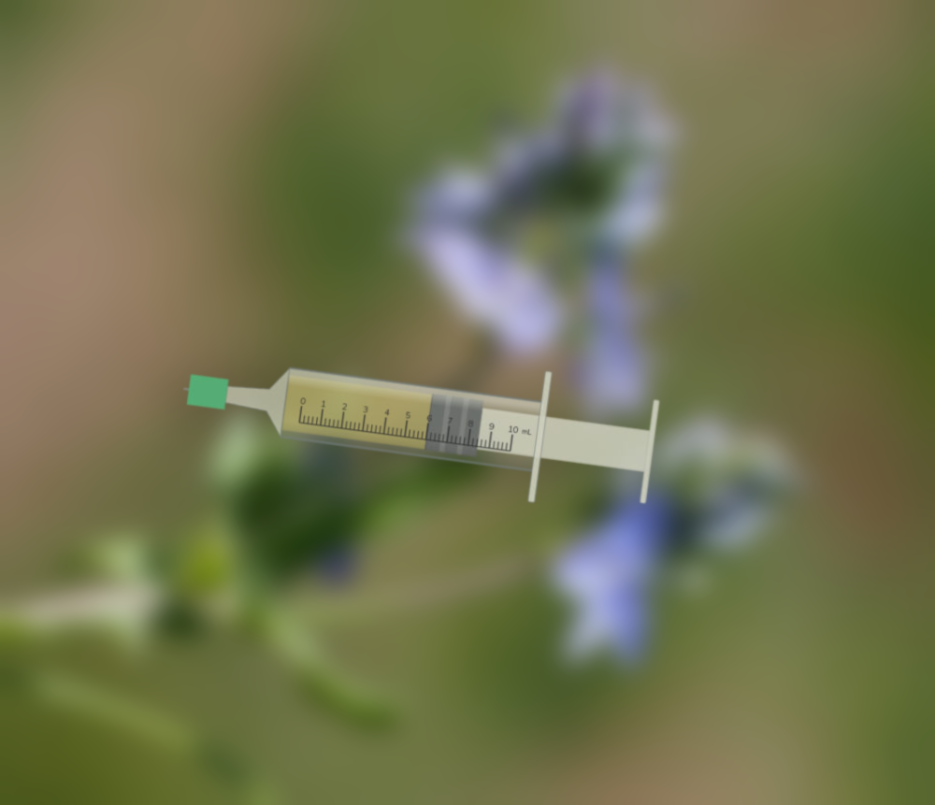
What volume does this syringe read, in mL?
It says 6 mL
